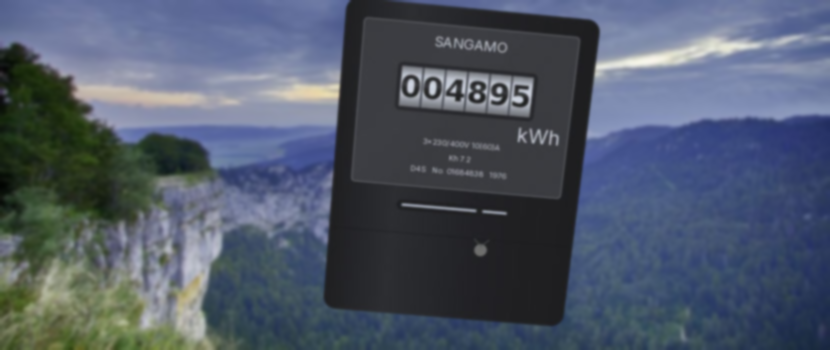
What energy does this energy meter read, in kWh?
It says 4895 kWh
